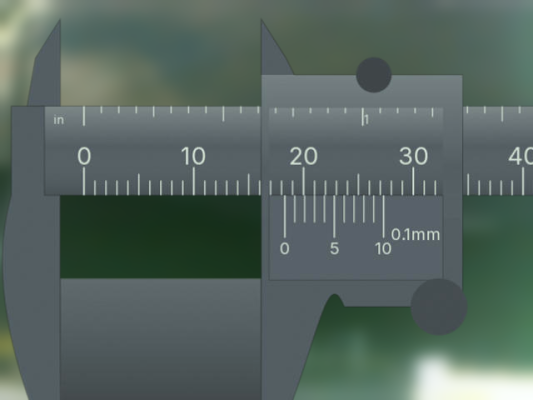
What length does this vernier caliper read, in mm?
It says 18.3 mm
